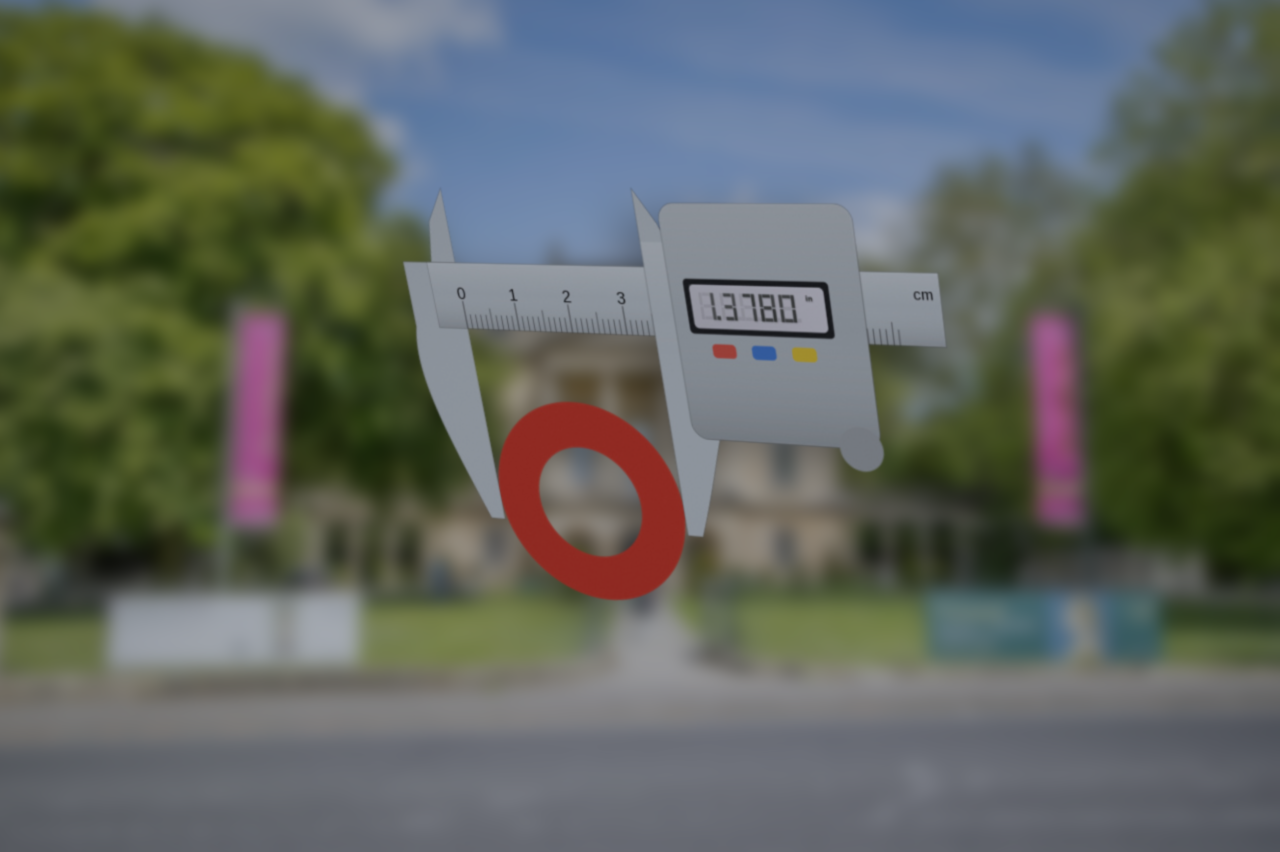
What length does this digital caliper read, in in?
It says 1.3780 in
